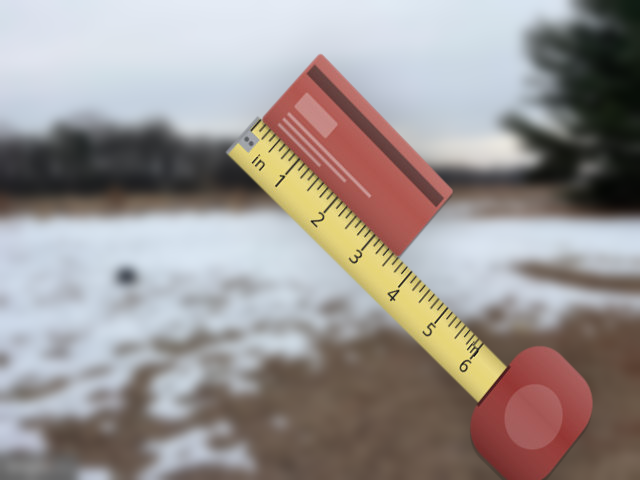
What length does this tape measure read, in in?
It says 3.625 in
